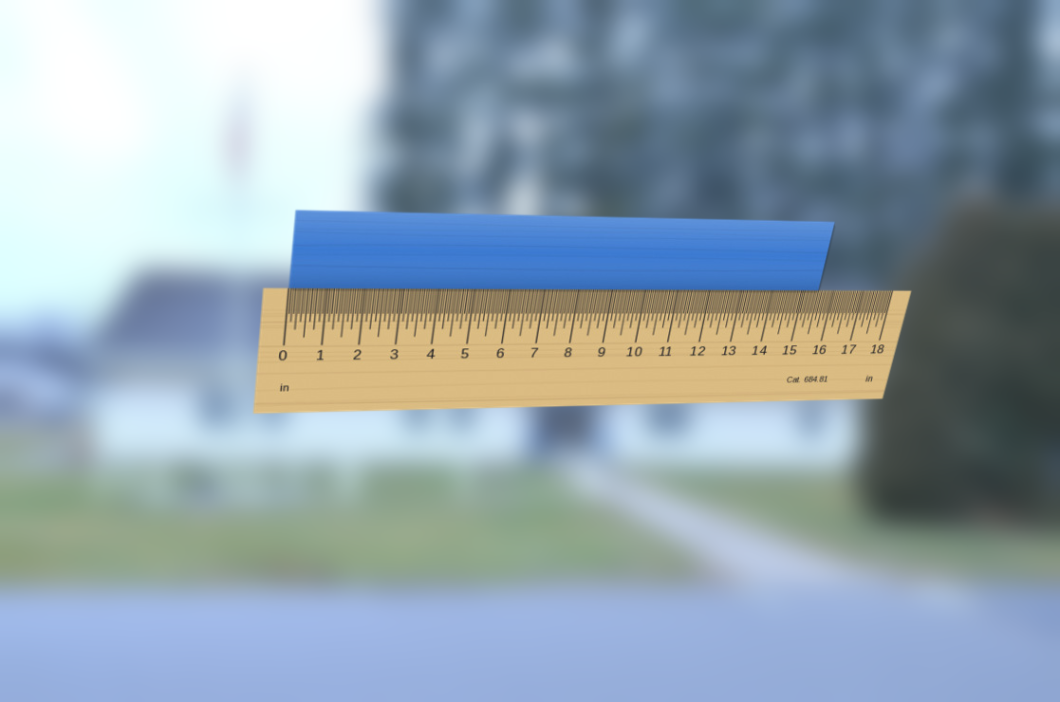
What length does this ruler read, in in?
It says 15.5 in
